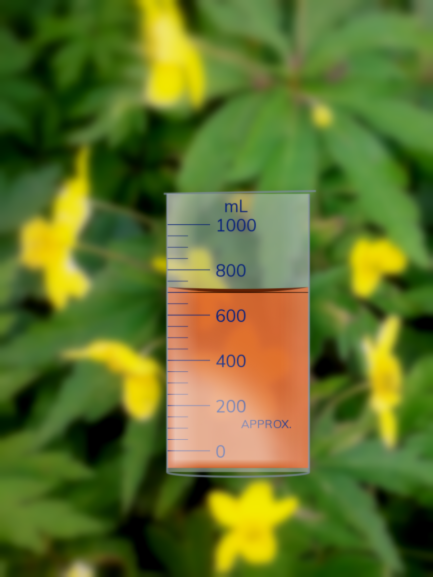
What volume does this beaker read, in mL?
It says 700 mL
